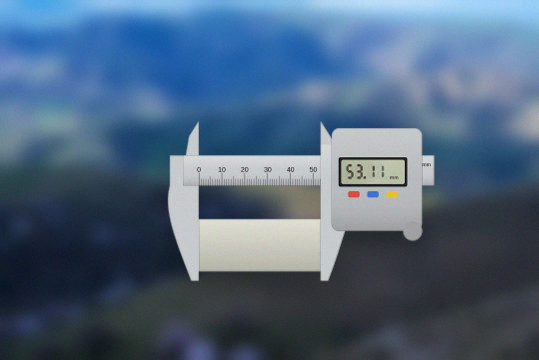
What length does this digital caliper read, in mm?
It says 53.11 mm
